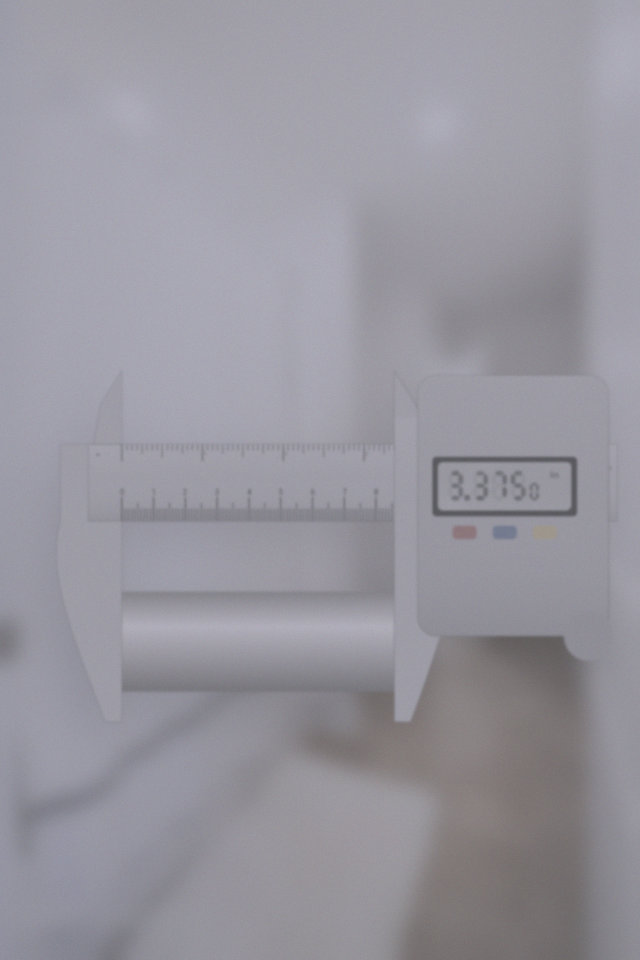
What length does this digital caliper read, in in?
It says 3.3750 in
